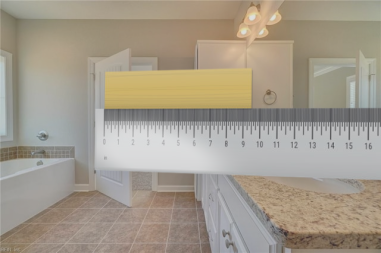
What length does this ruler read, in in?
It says 9.5 in
